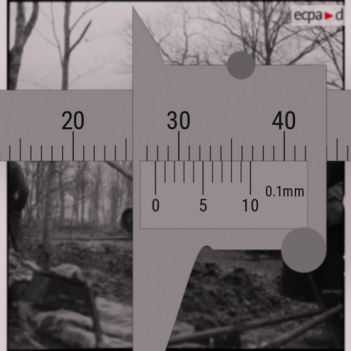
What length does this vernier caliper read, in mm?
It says 27.8 mm
